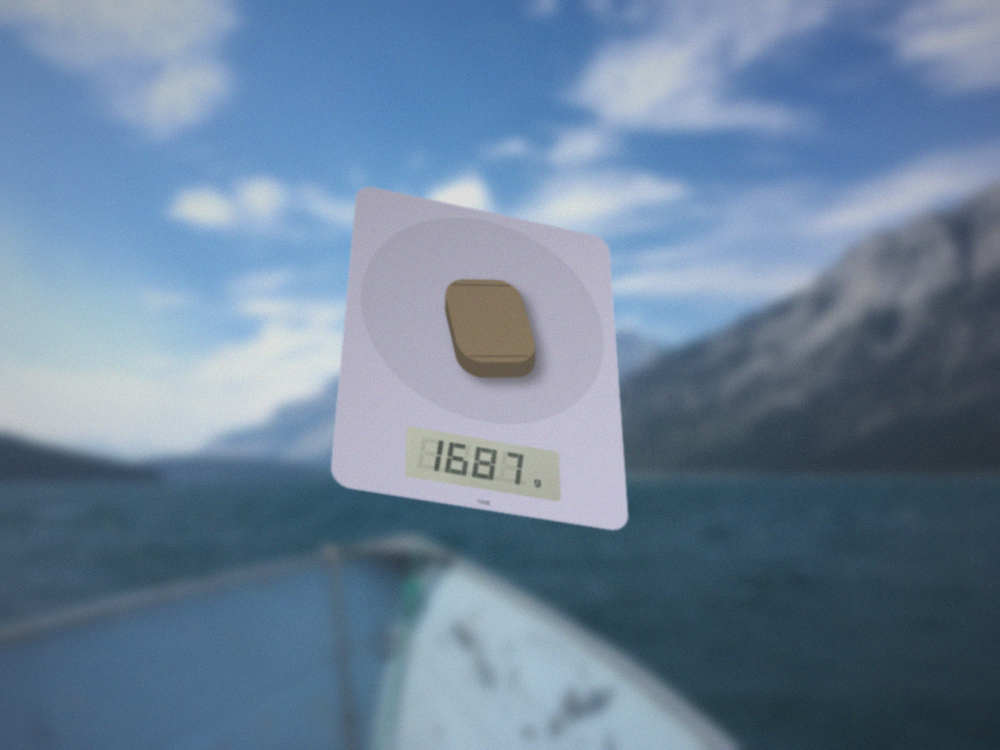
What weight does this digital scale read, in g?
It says 1687 g
